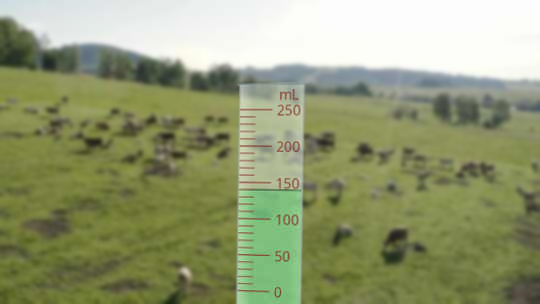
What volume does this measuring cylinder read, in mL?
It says 140 mL
